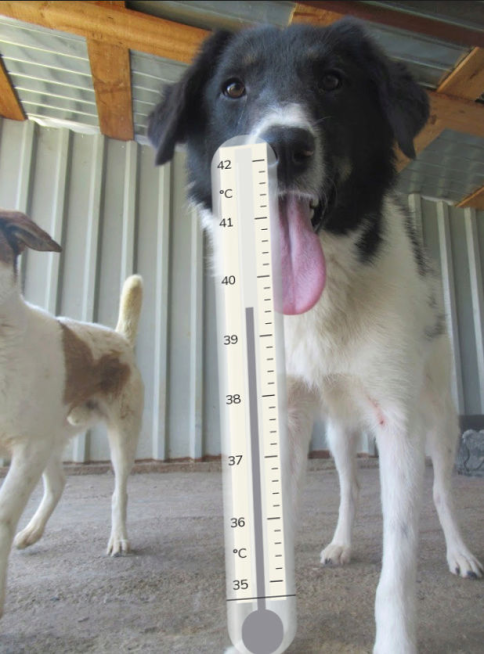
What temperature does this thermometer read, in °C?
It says 39.5 °C
